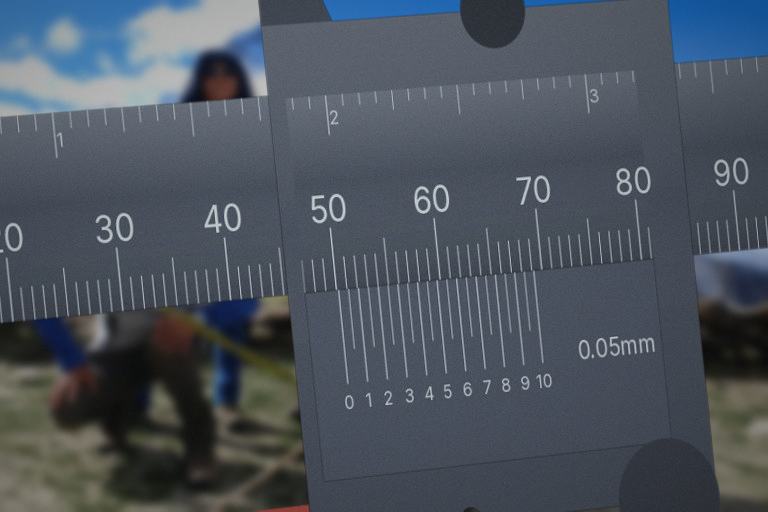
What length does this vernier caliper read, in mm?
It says 50.2 mm
